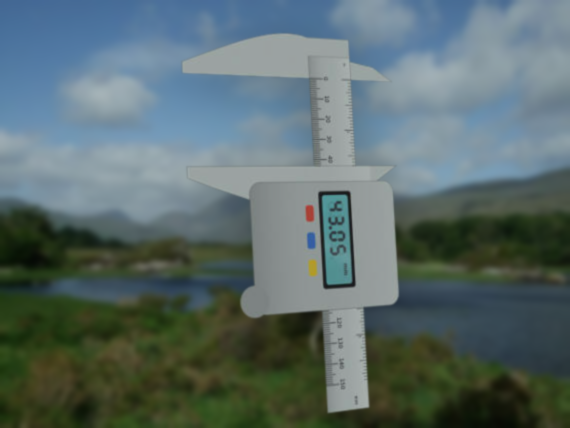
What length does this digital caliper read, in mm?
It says 43.05 mm
